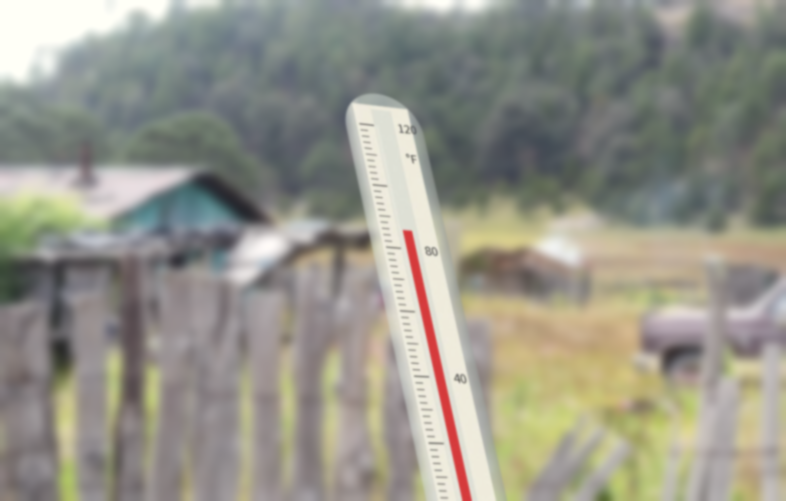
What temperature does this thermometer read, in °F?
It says 86 °F
